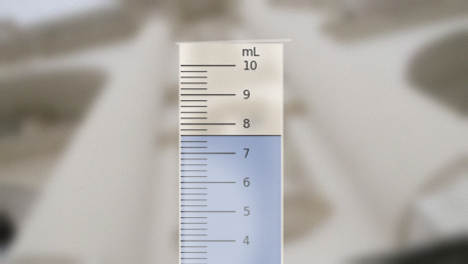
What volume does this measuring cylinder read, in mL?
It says 7.6 mL
